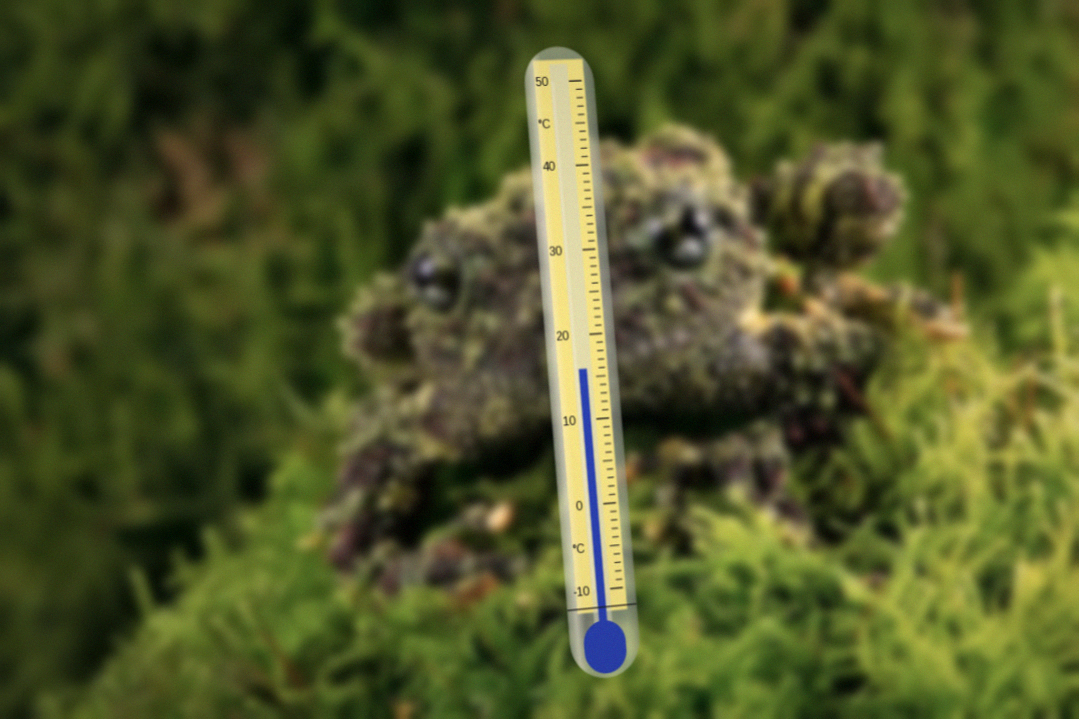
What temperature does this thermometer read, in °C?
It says 16 °C
